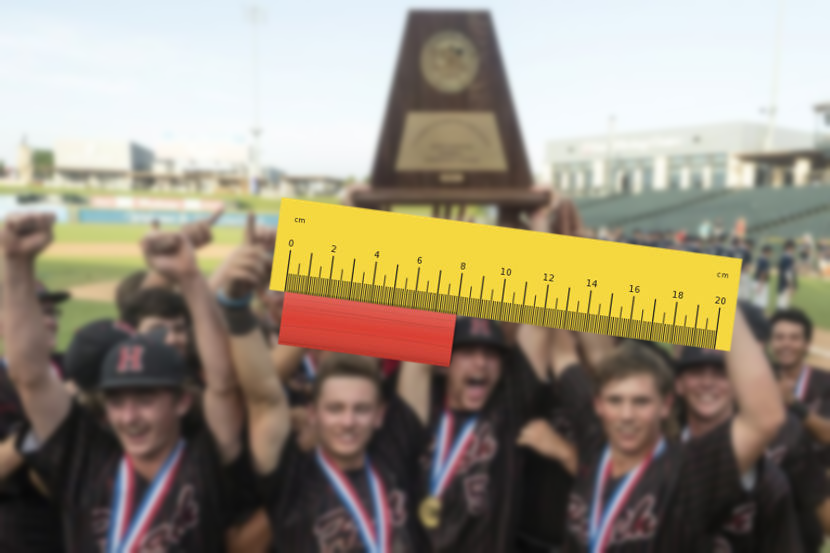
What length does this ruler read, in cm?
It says 8 cm
